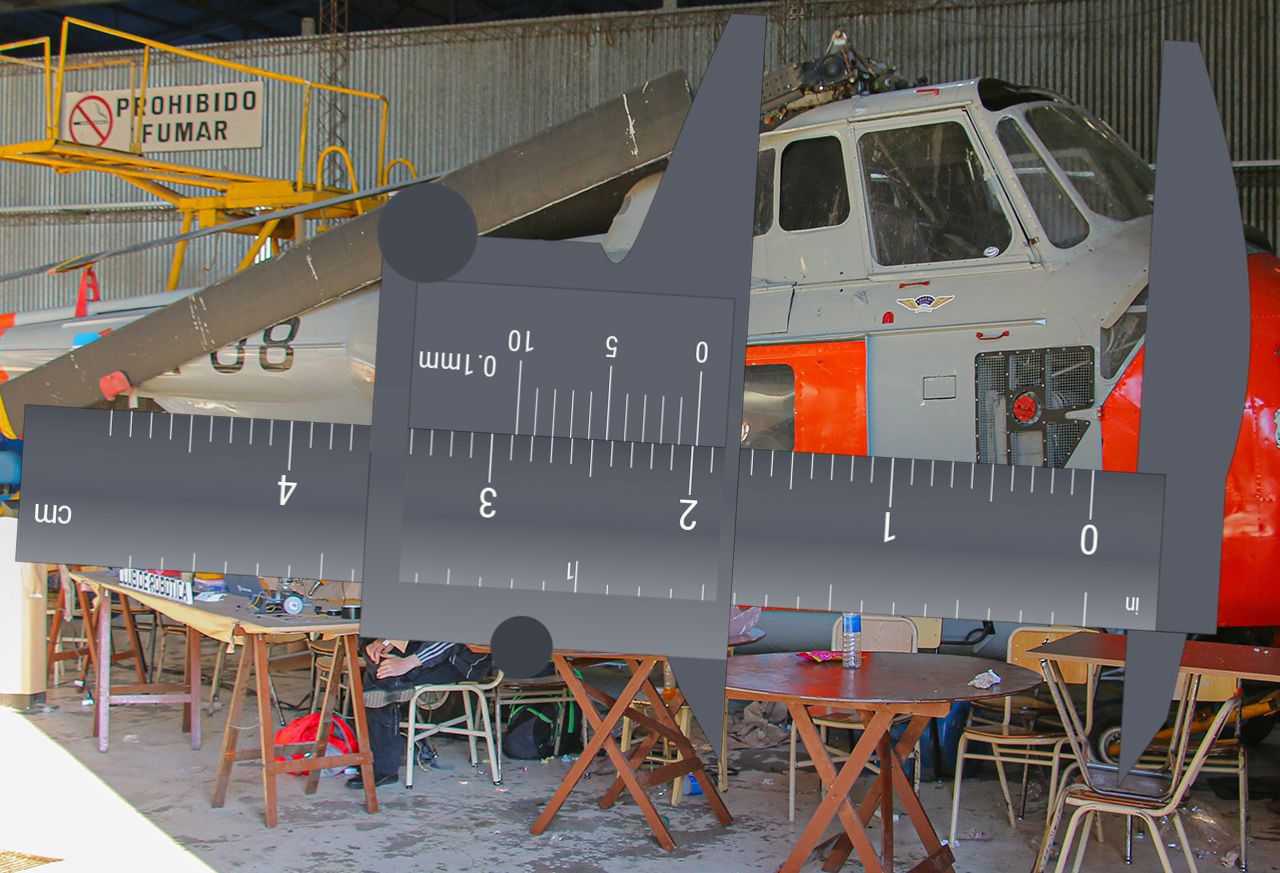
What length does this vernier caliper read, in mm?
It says 19.8 mm
